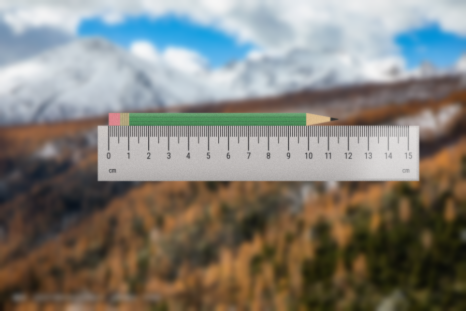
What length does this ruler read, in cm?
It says 11.5 cm
